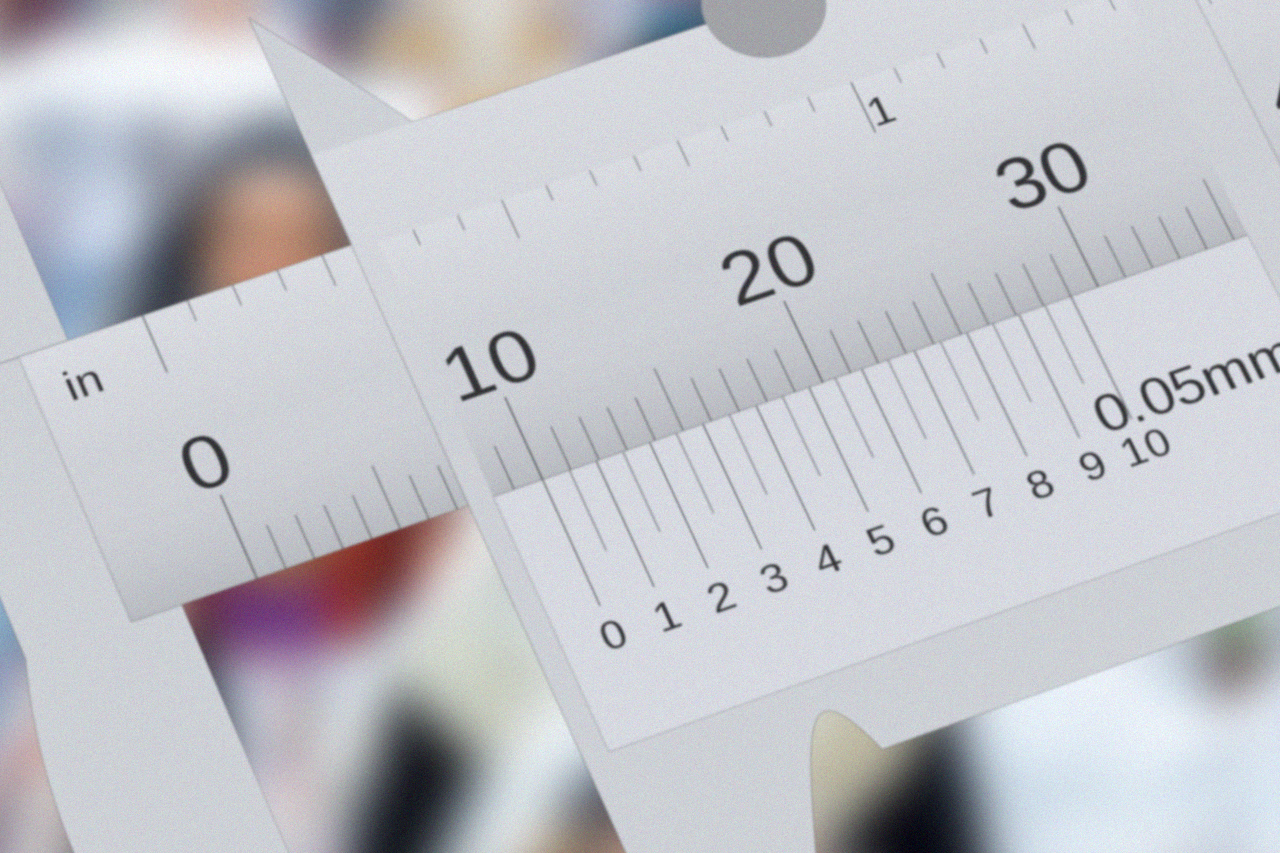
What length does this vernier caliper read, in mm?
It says 10.0 mm
